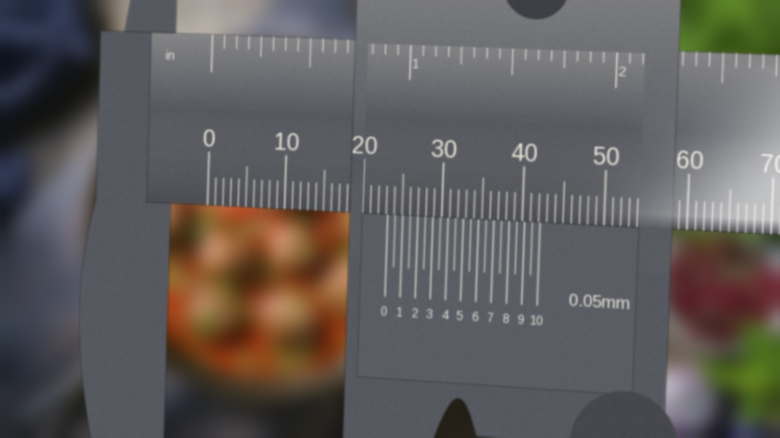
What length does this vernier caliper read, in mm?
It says 23.2 mm
